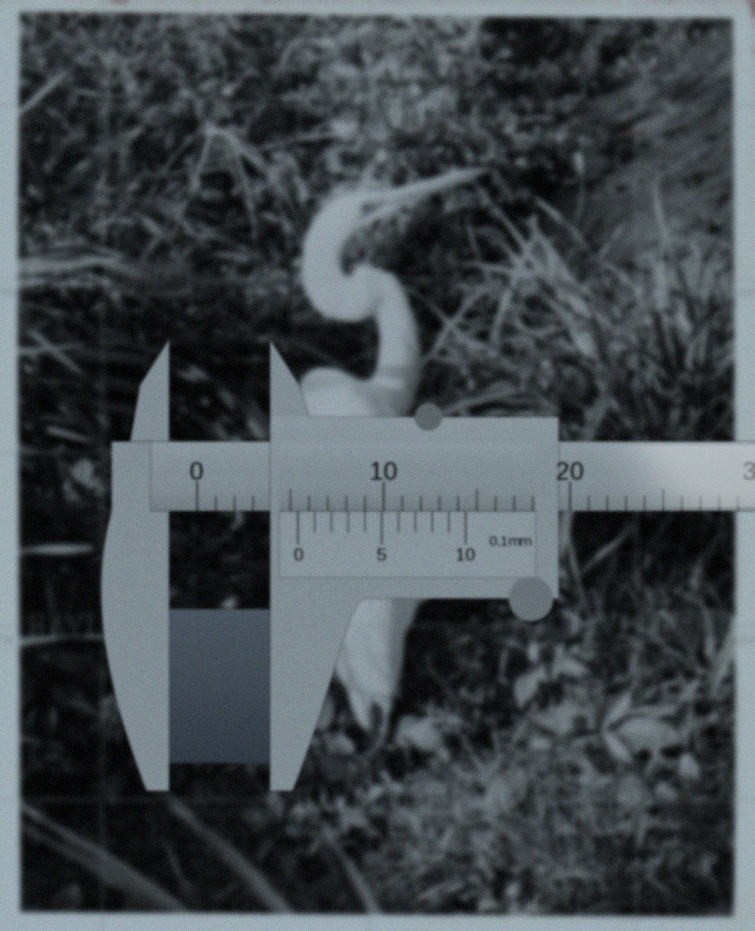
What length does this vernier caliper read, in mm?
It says 5.4 mm
